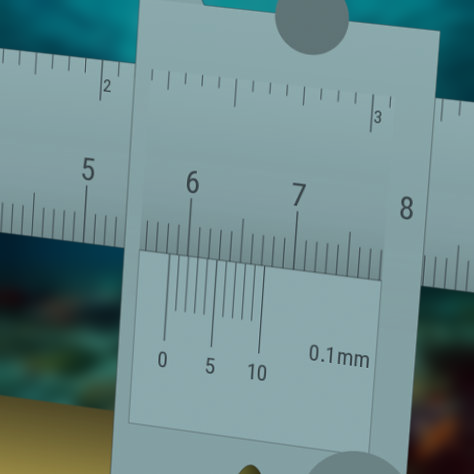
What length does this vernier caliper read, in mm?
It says 58.3 mm
